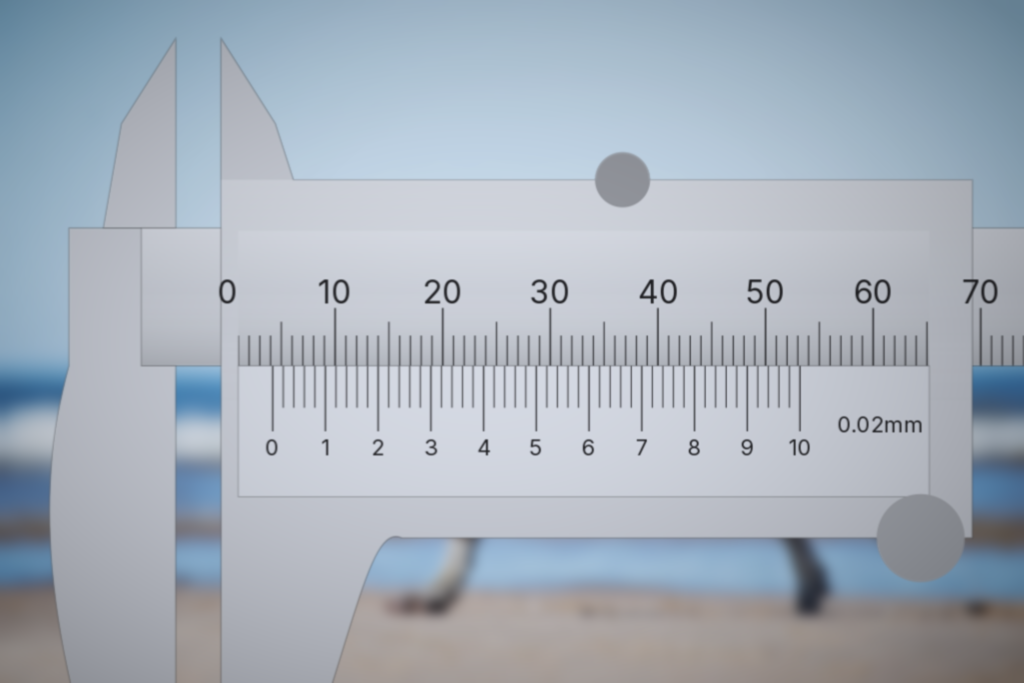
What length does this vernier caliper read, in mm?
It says 4.2 mm
